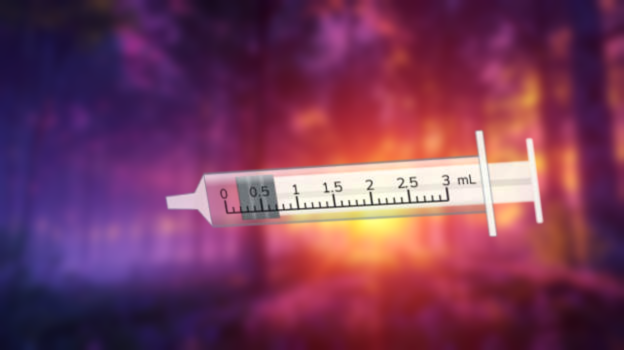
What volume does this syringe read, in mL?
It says 0.2 mL
